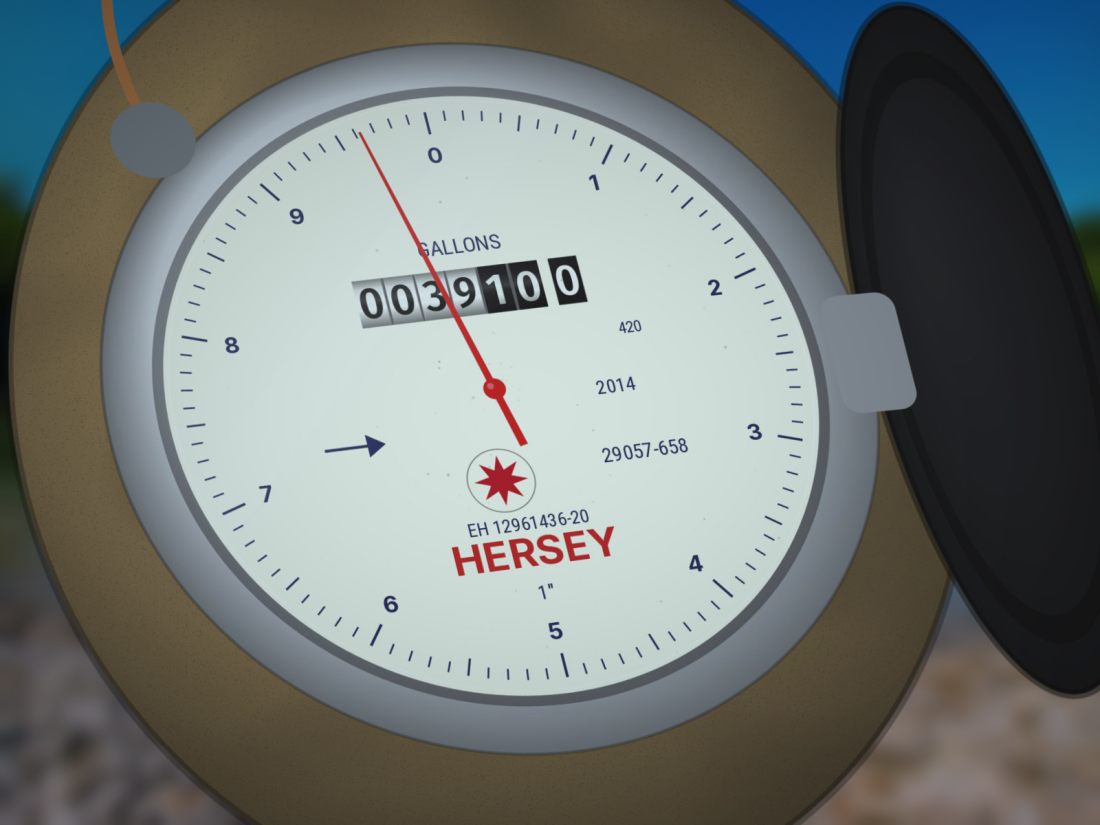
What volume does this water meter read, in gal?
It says 39099.6 gal
